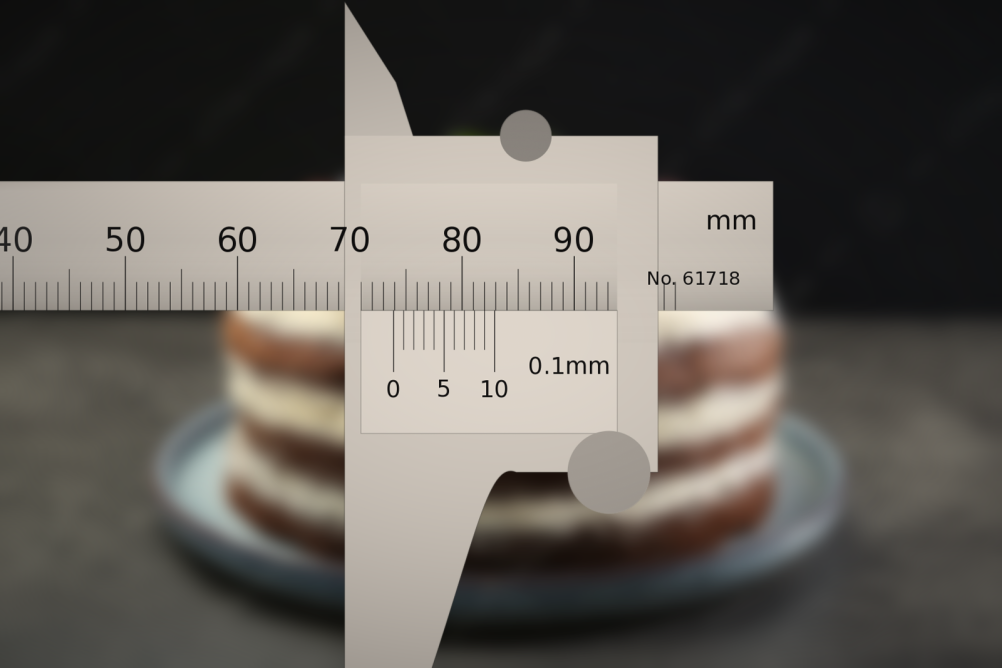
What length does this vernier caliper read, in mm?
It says 73.9 mm
